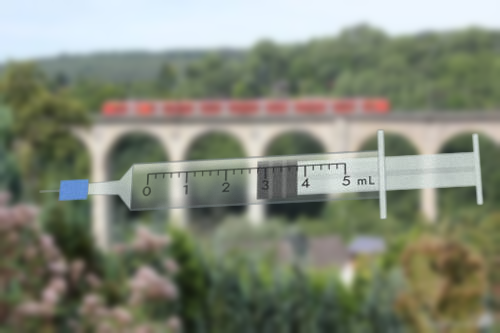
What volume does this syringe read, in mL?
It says 2.8 mL
